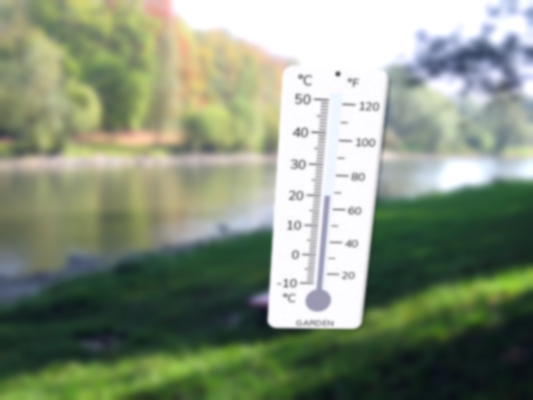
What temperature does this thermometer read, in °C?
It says 20 °C
